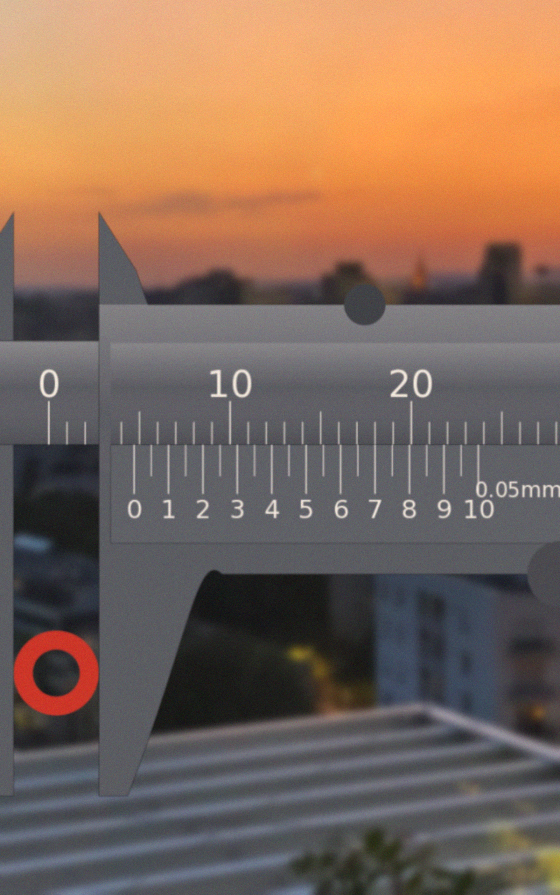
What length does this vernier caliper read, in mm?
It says 4.7 mm
